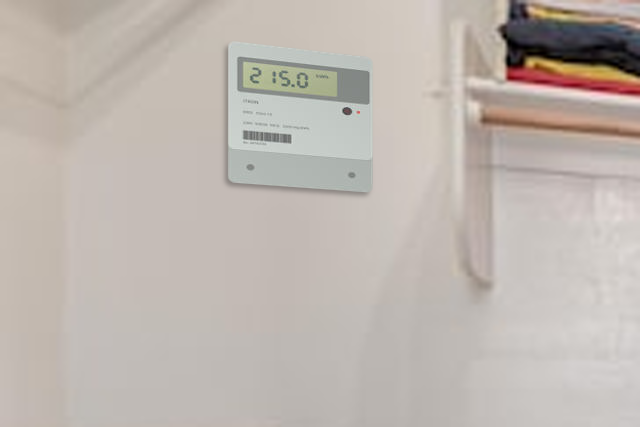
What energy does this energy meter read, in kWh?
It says 215.0 kWh
